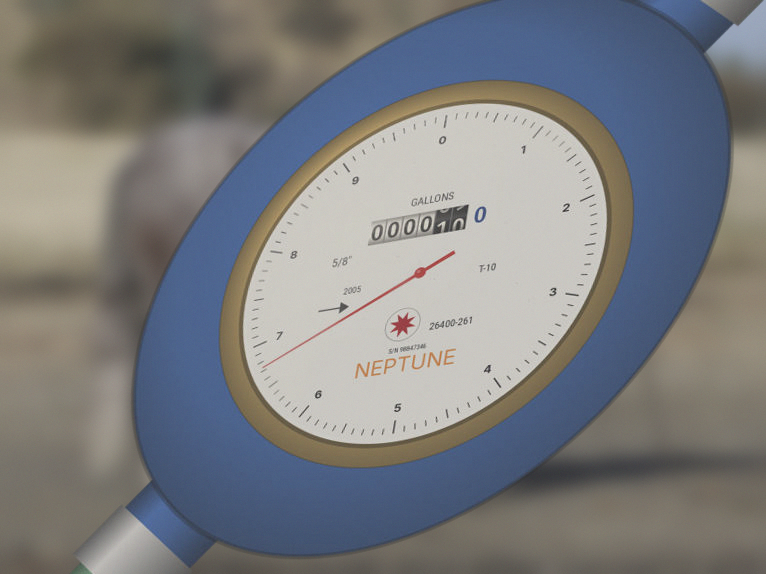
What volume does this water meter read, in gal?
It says 96.7 gal
